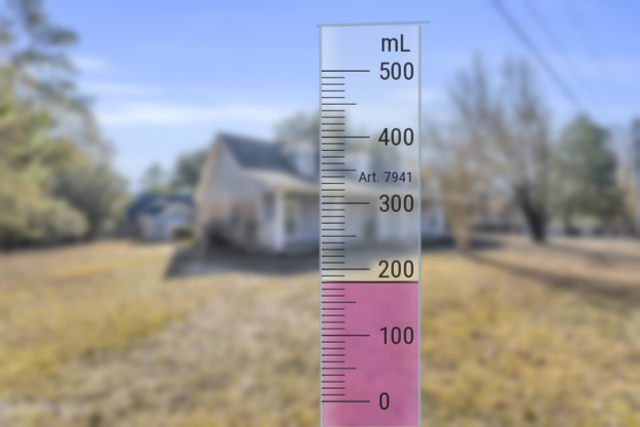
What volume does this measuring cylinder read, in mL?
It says 180 mL
